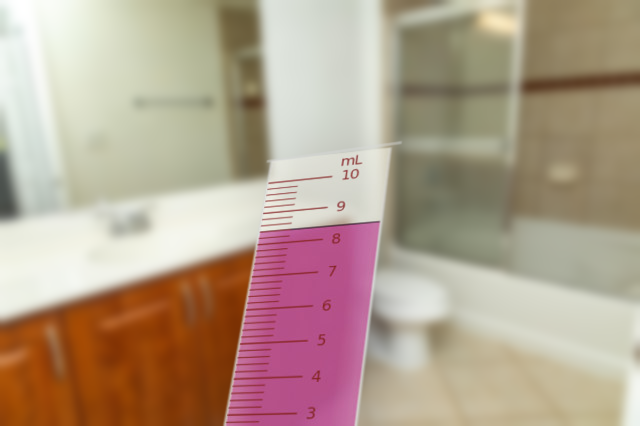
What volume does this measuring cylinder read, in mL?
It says 8.4 mL
